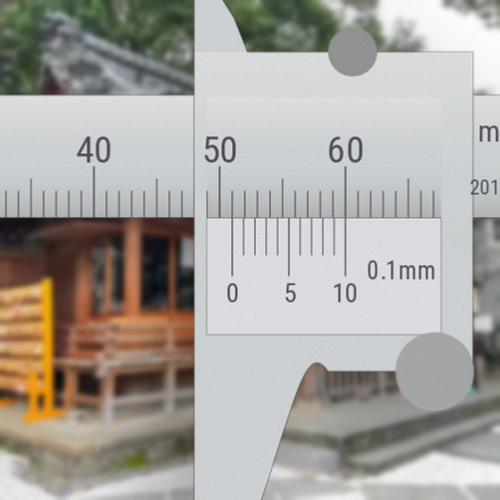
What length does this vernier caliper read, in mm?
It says 51.0 mm
